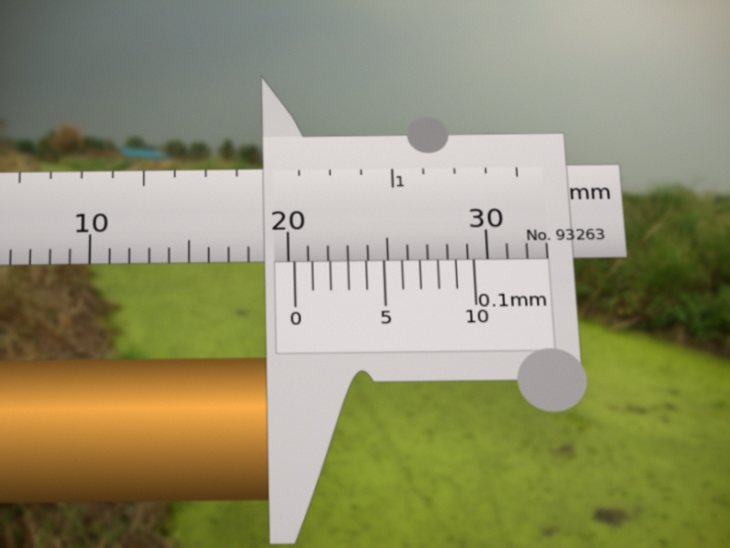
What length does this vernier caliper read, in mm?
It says 20.3 mm
